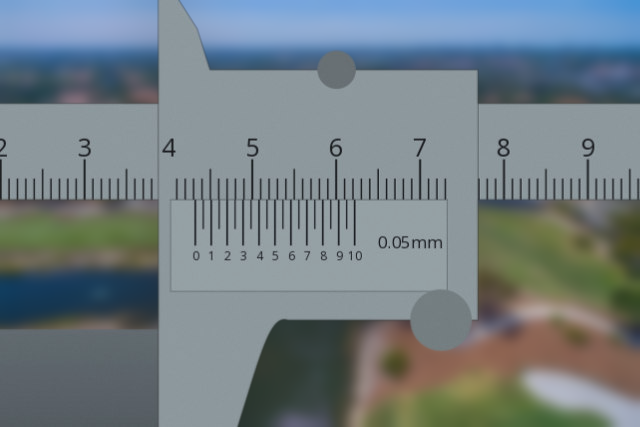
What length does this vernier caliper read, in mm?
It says 43.2 mm
